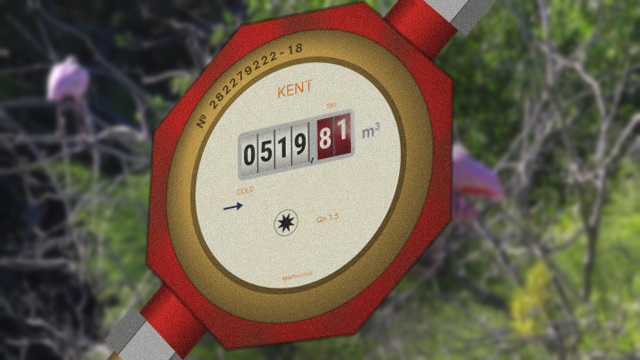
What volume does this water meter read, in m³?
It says 519.81 m³
